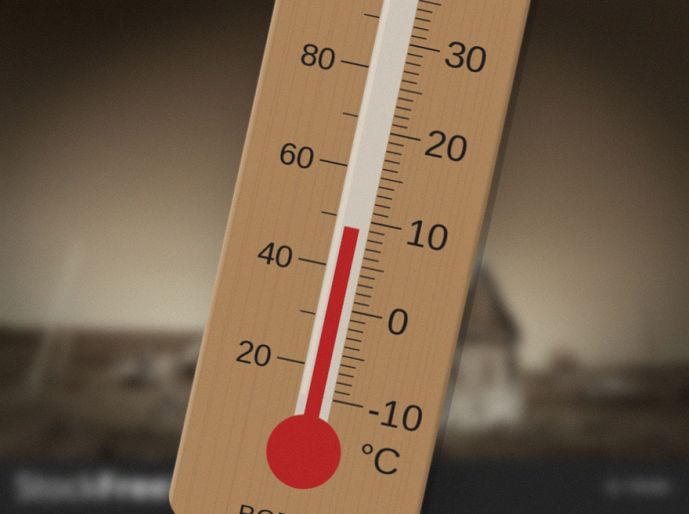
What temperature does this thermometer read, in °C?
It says 9 °C
